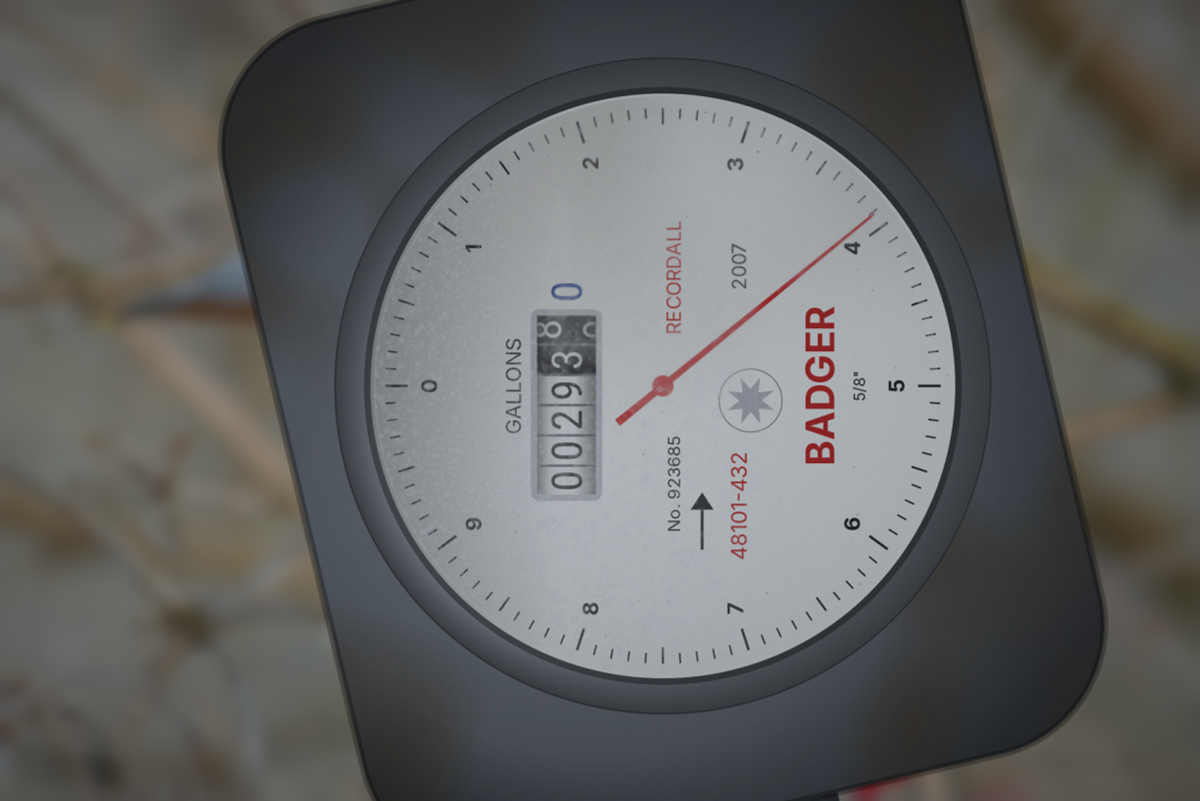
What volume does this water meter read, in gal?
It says 29383.9 gal
